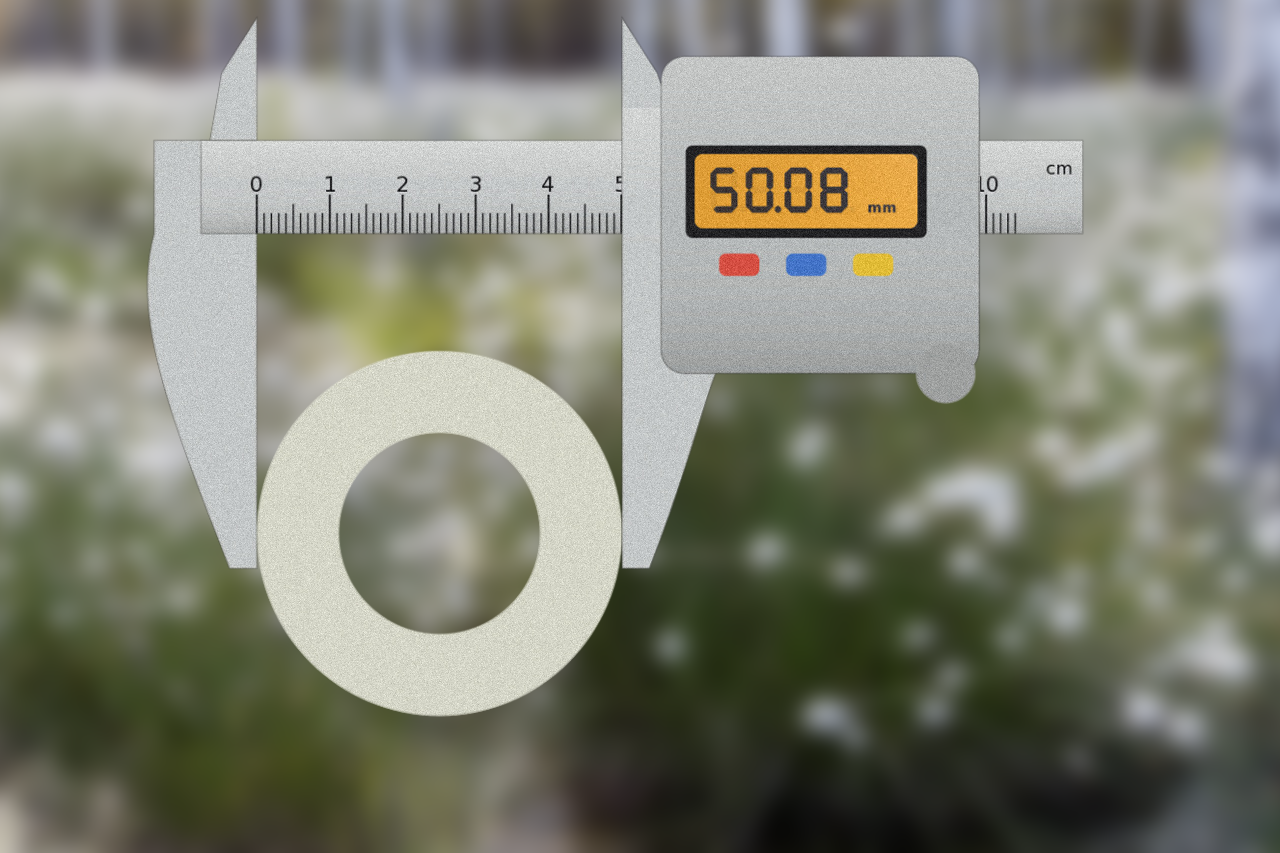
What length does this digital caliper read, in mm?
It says 50.08 mm
